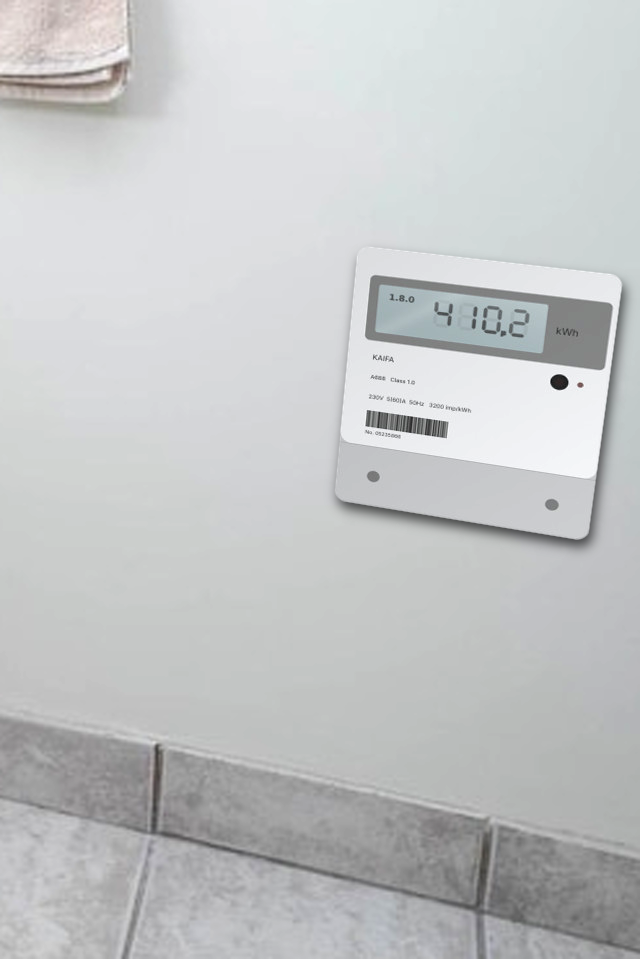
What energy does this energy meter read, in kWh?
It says 410.2 kWh
